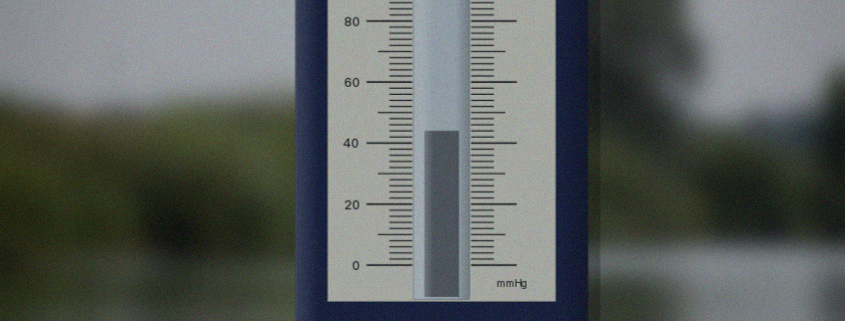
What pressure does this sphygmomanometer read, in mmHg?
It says 44 mmHg
